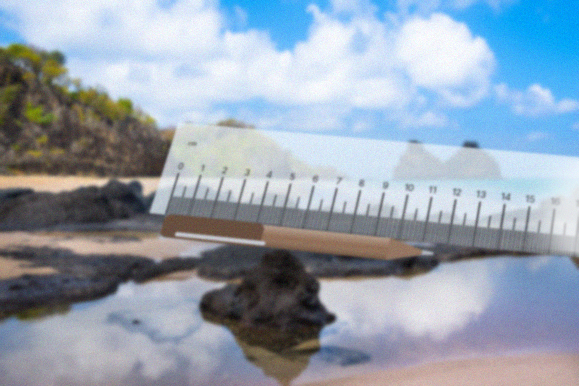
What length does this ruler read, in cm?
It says 11.5 cm
